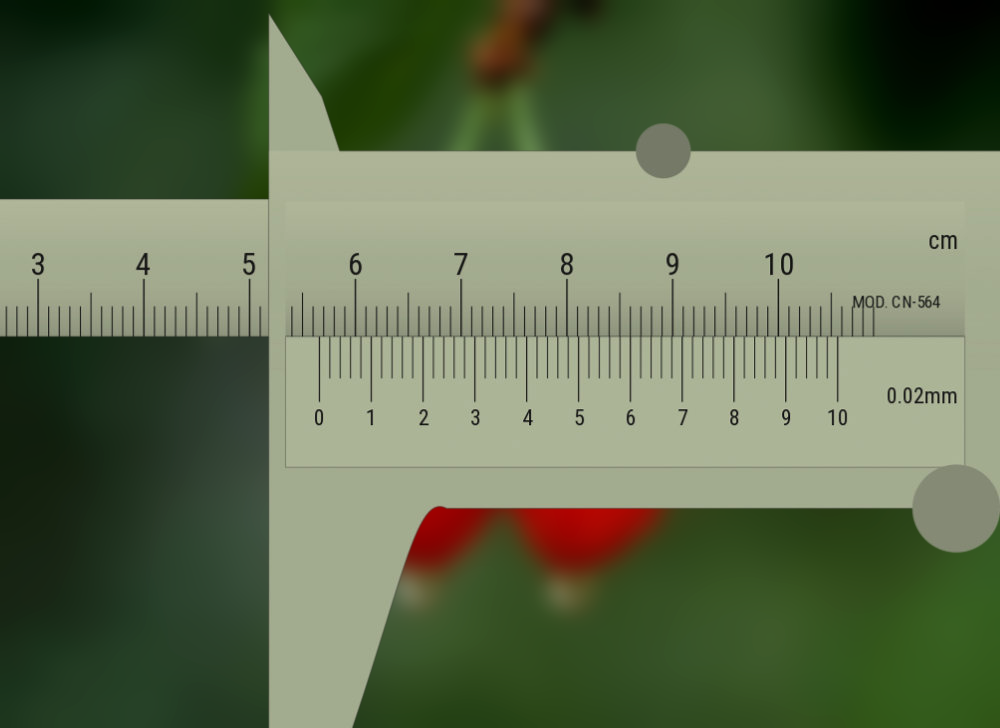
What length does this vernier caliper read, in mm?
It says 56.6 mm
